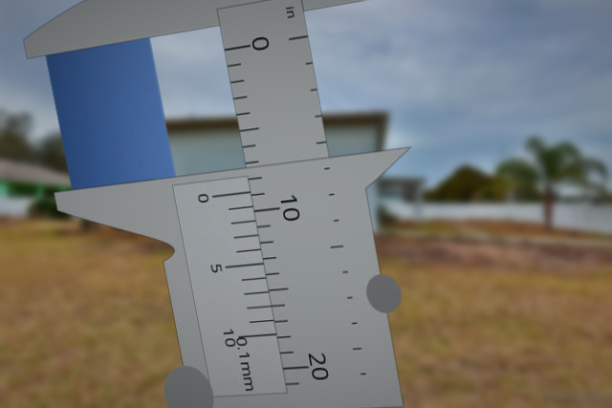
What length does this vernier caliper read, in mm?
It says 8.8 mm
